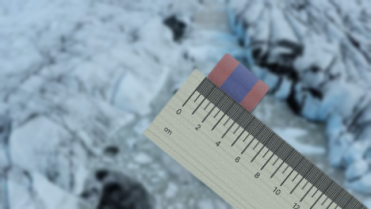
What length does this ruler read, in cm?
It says 4.5 cm
